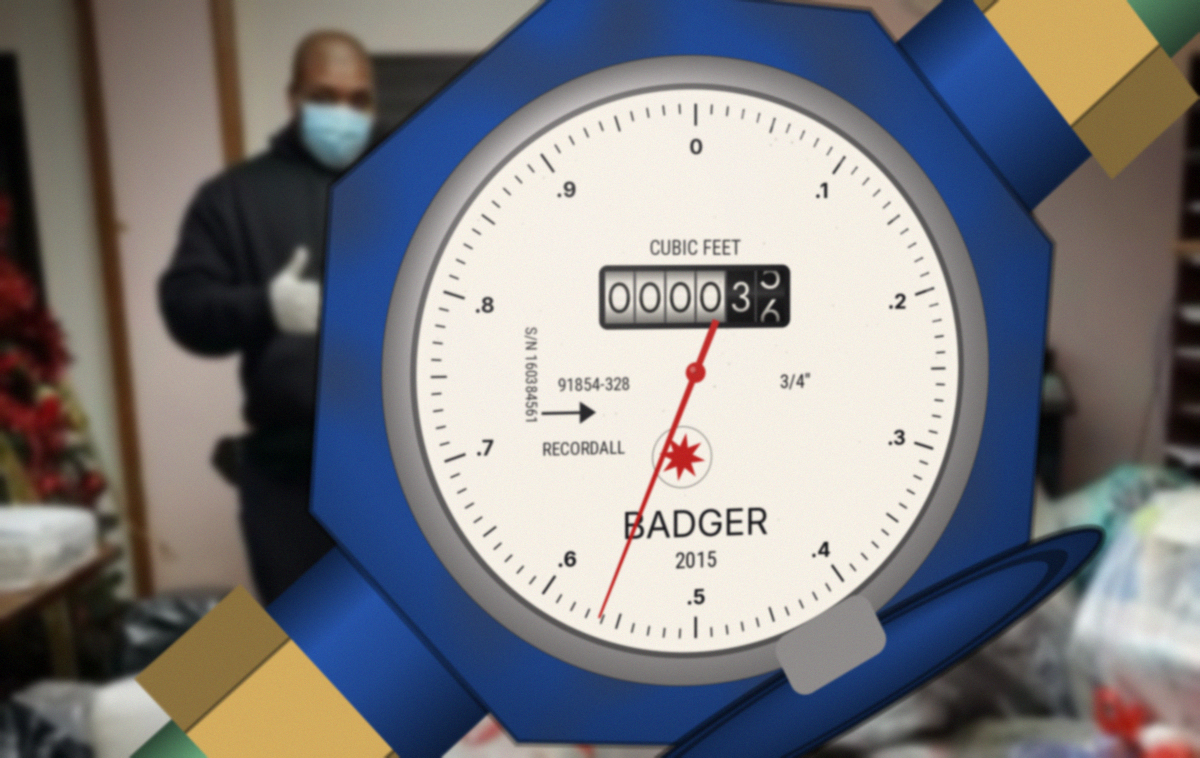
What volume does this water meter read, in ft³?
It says 35.56 ft³
